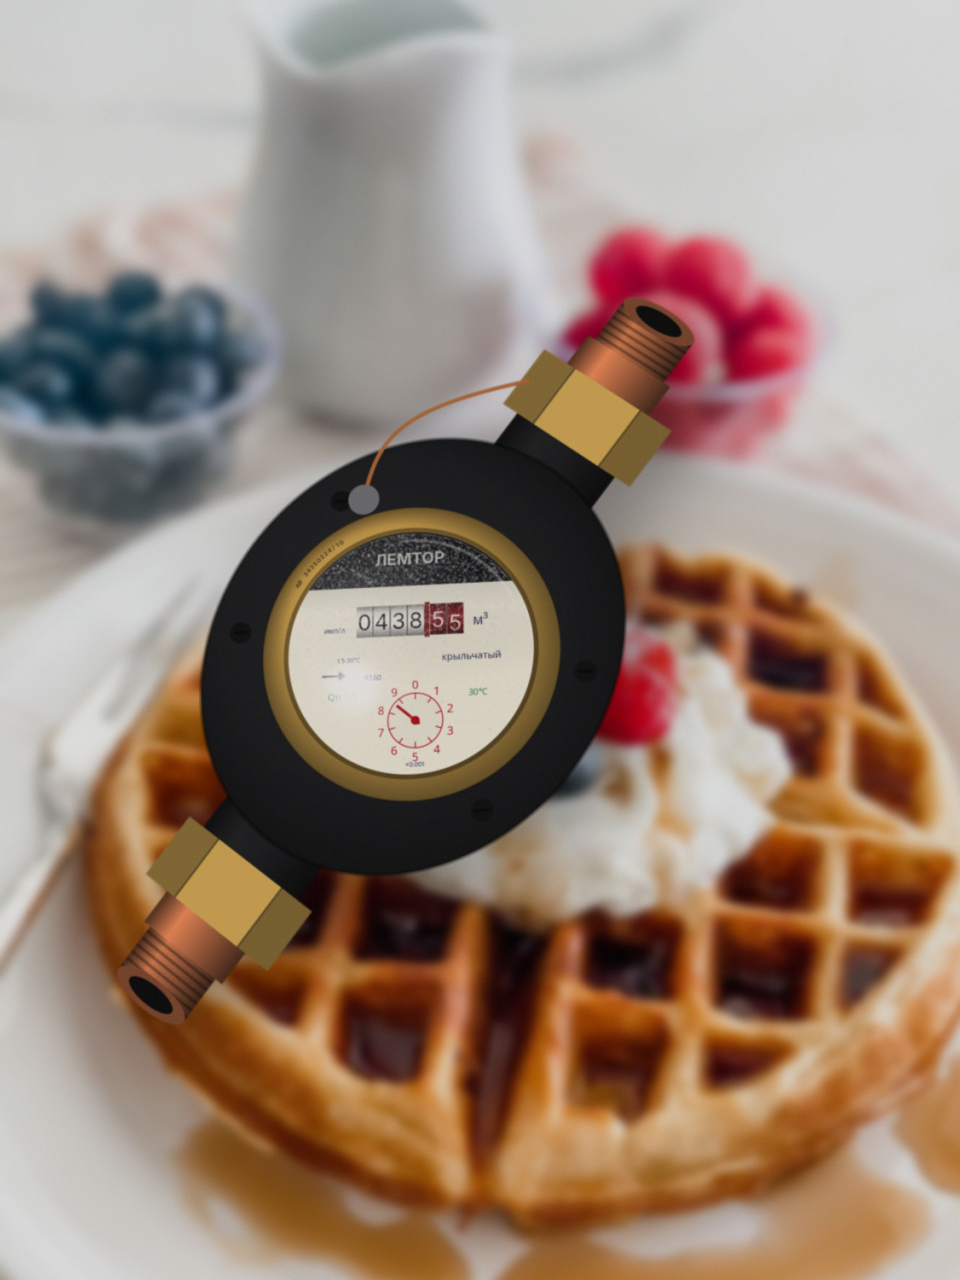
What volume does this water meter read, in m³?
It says 438.548 m³
